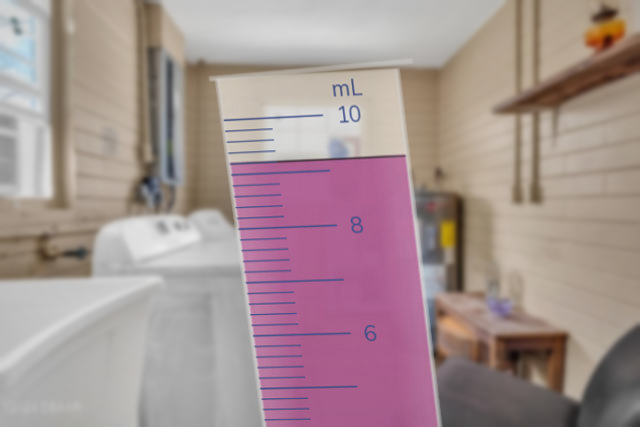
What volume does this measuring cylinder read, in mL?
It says 9.2 mL
